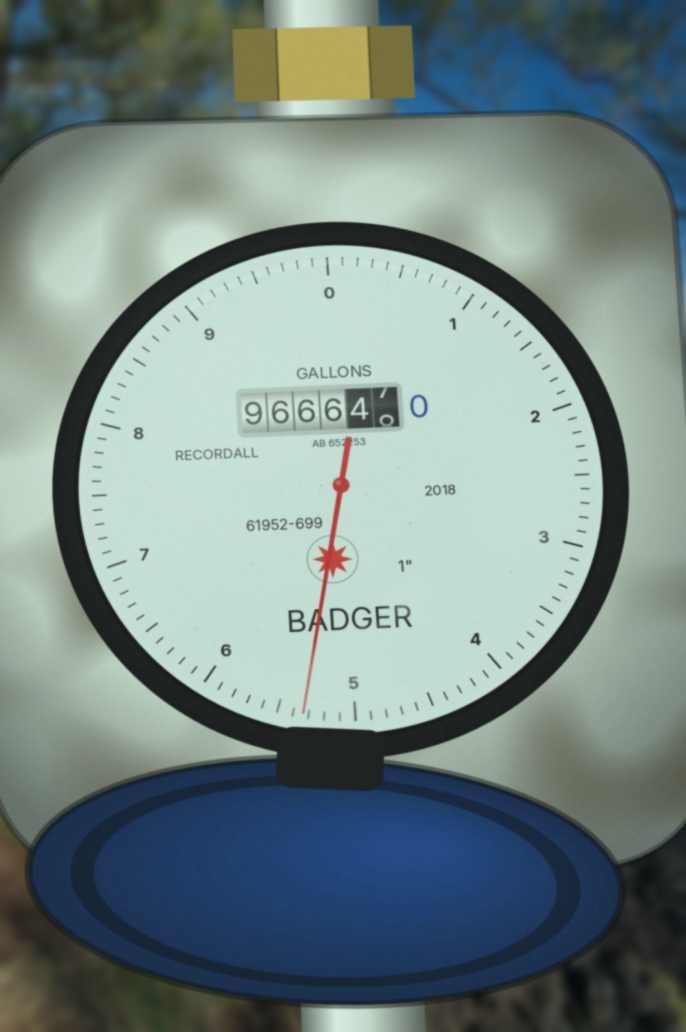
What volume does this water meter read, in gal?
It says 9666475.3 gal
